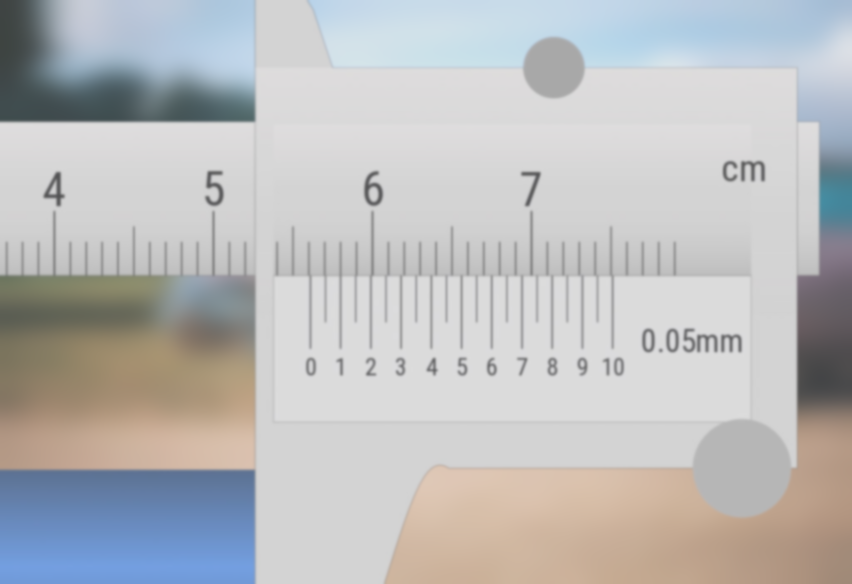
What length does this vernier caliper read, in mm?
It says 56.1 mm
